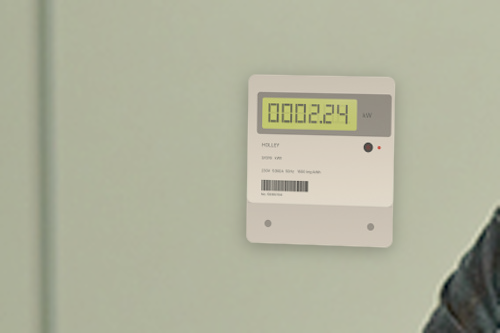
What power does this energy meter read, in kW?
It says 2.24 kW
